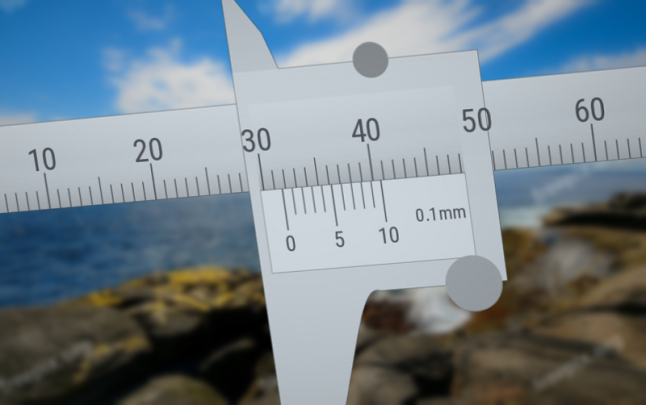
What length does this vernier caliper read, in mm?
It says 31.7 mm
